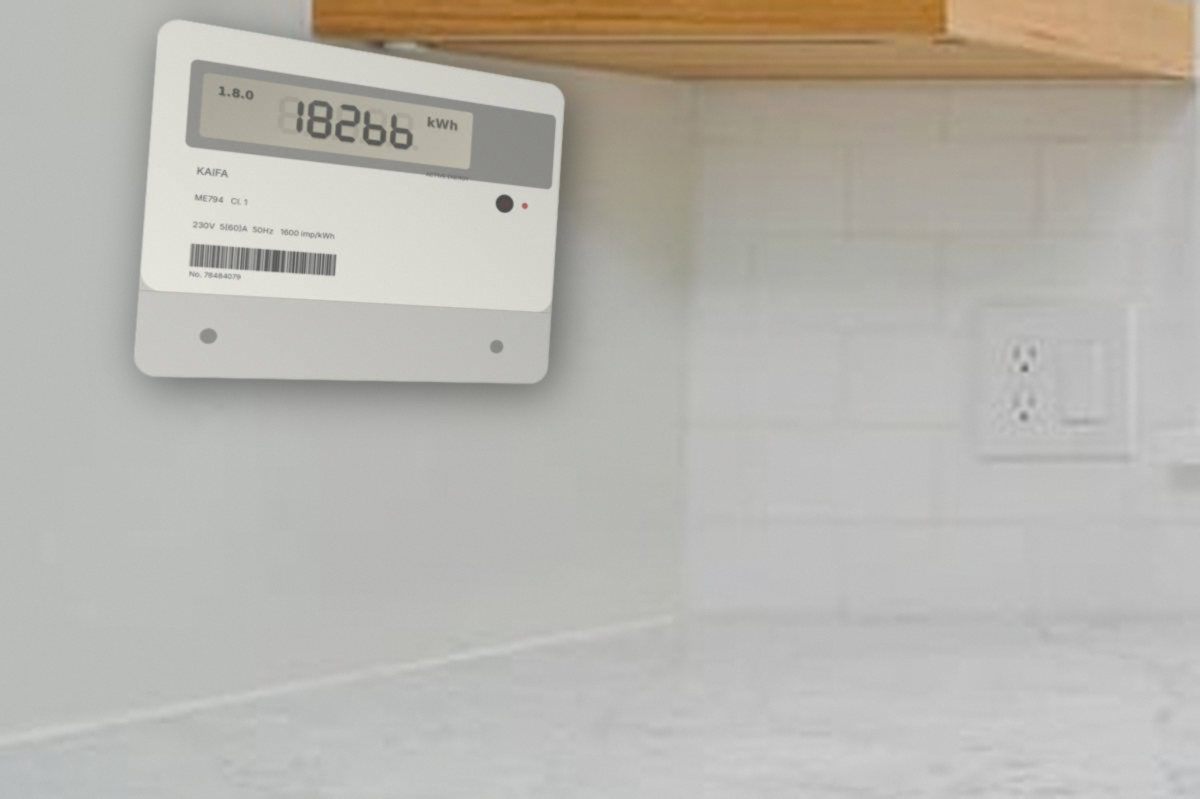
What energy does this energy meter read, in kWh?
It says 18266 kWh
